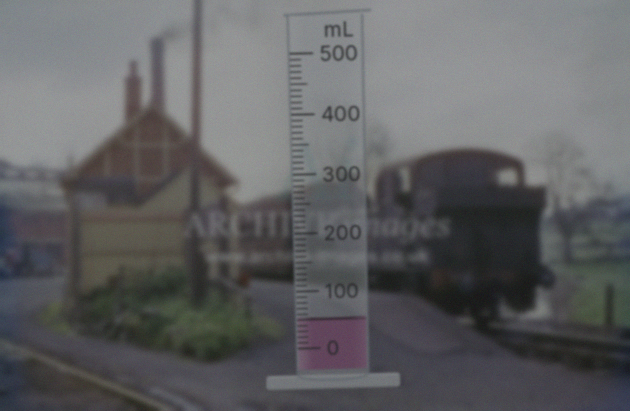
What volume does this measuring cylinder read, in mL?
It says 50 mL
